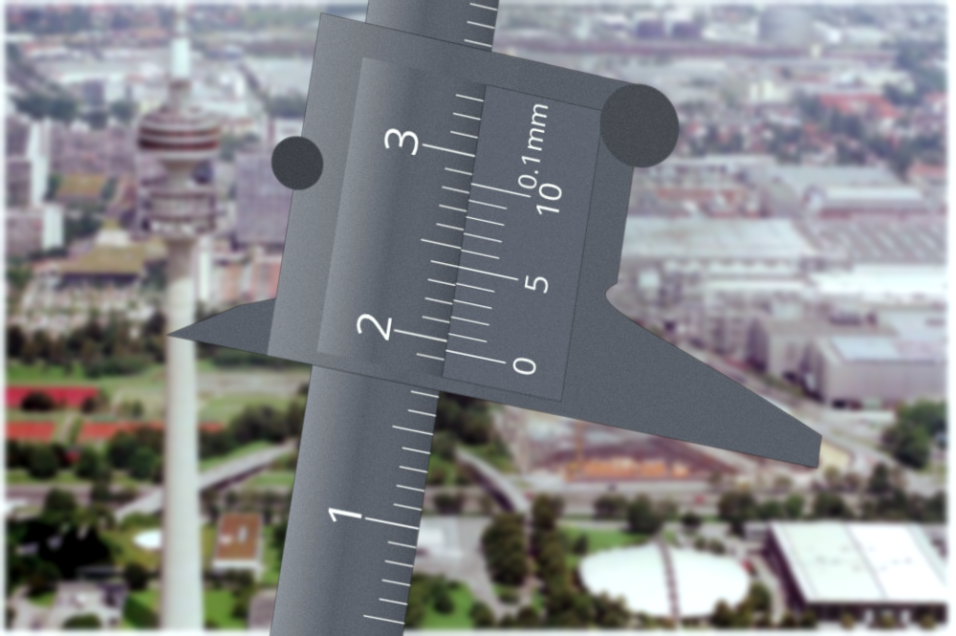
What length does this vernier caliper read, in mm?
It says 19.5 mm
